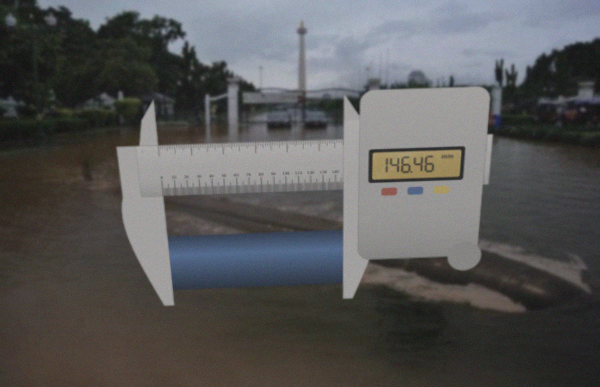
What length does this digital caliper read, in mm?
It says 146.46 mm
